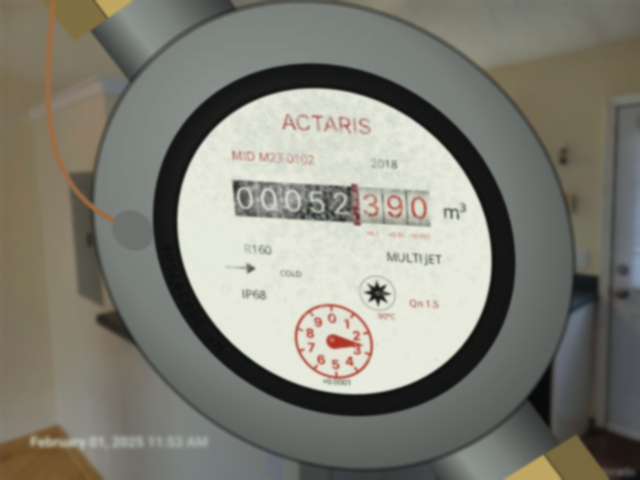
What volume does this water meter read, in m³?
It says 52.3902 m³
